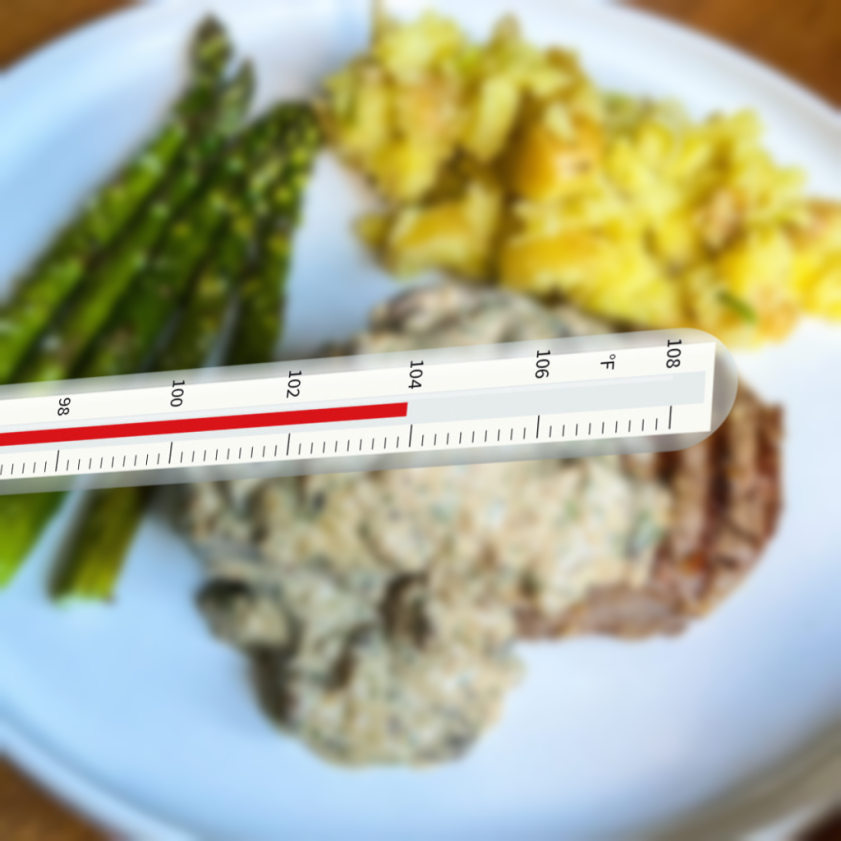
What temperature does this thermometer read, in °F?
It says 103.9 °F
